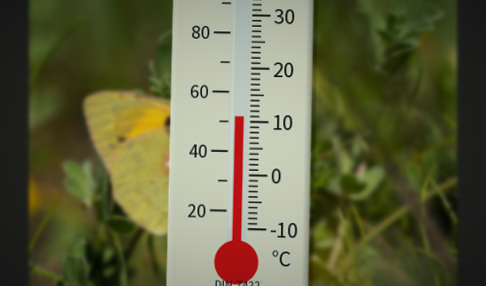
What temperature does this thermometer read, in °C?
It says 11 °C
